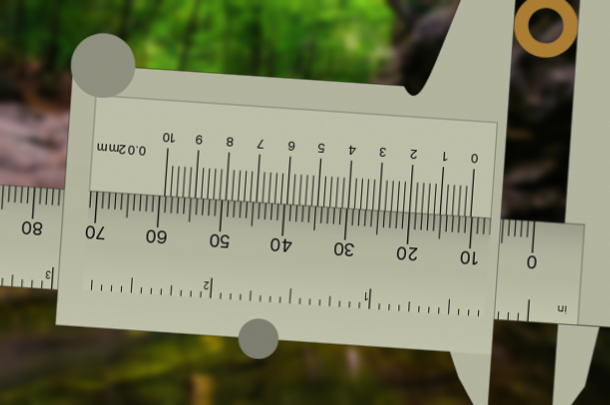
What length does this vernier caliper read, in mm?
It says 10.2 mm
